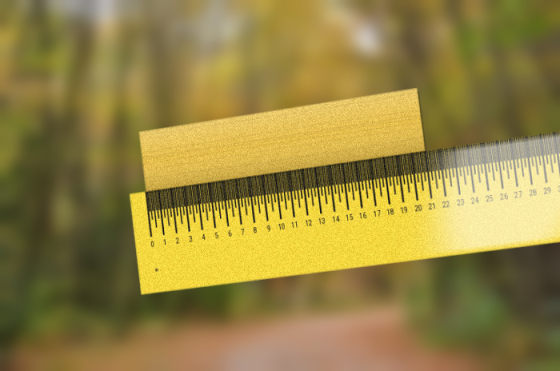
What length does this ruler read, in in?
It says 21 in
